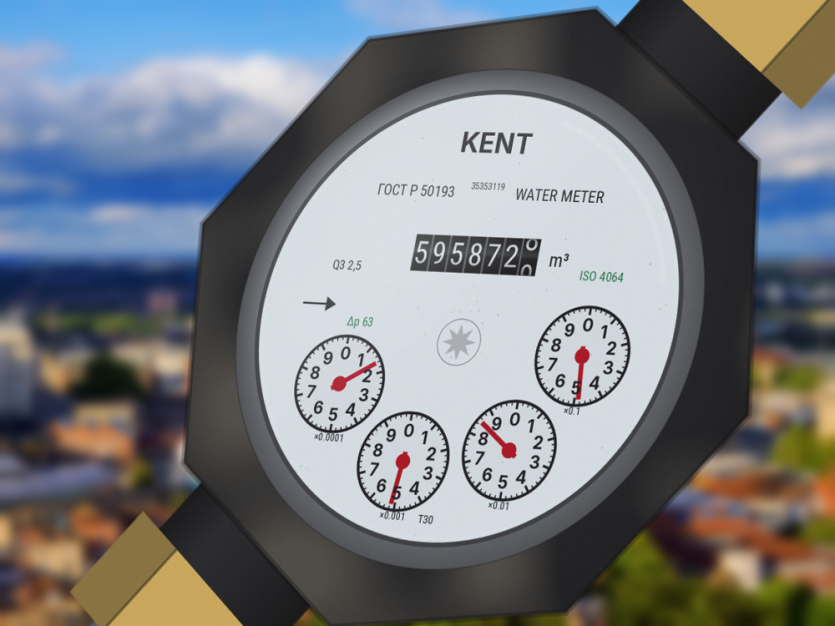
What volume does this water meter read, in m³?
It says 5958728.4851 m³
